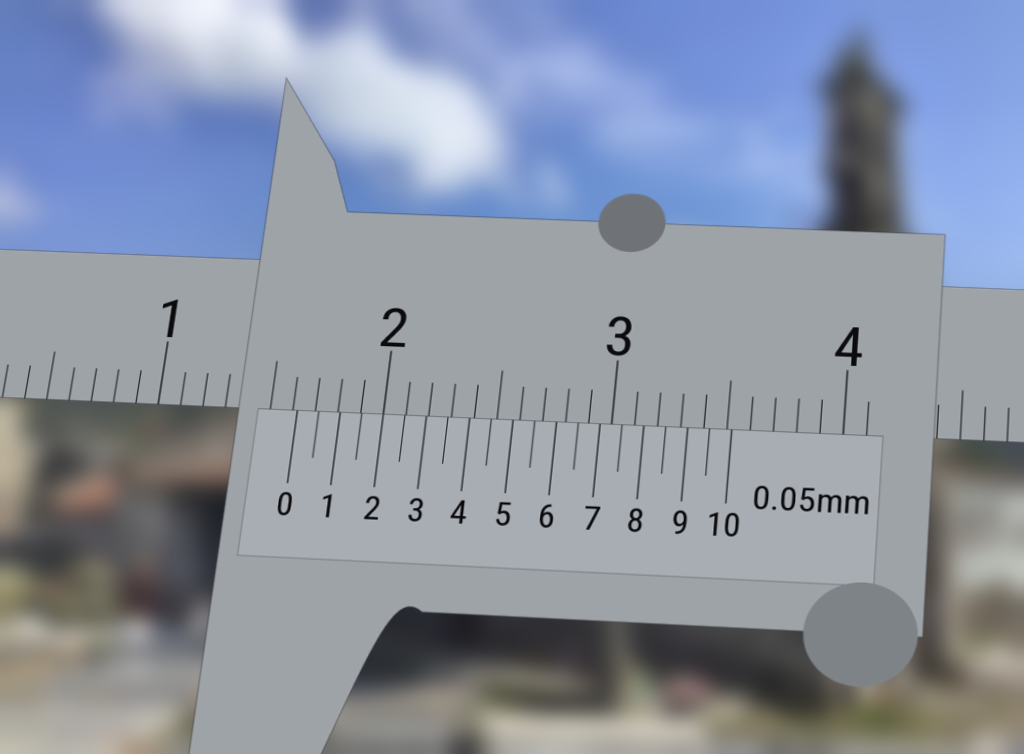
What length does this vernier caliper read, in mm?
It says 16.2 mm
